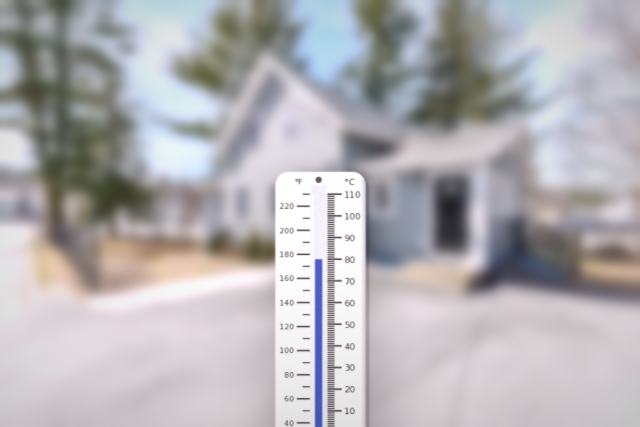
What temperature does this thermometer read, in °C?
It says 80 °C
